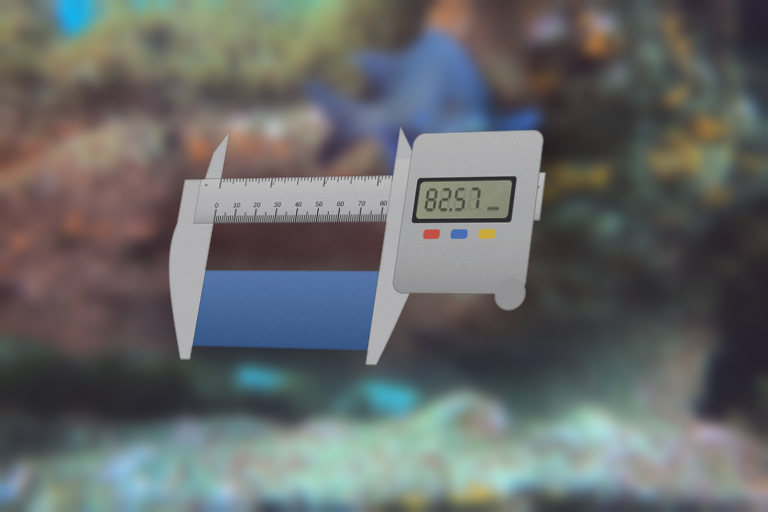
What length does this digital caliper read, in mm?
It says 82.57 mm
